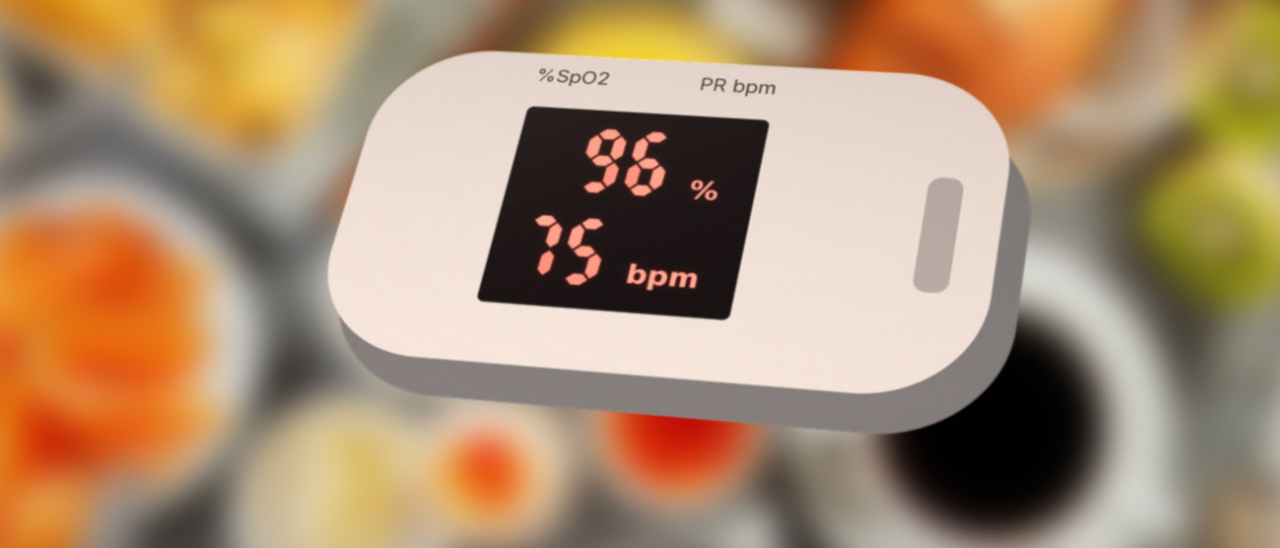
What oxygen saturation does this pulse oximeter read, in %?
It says 96 %
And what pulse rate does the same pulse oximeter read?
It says 75 bpm
